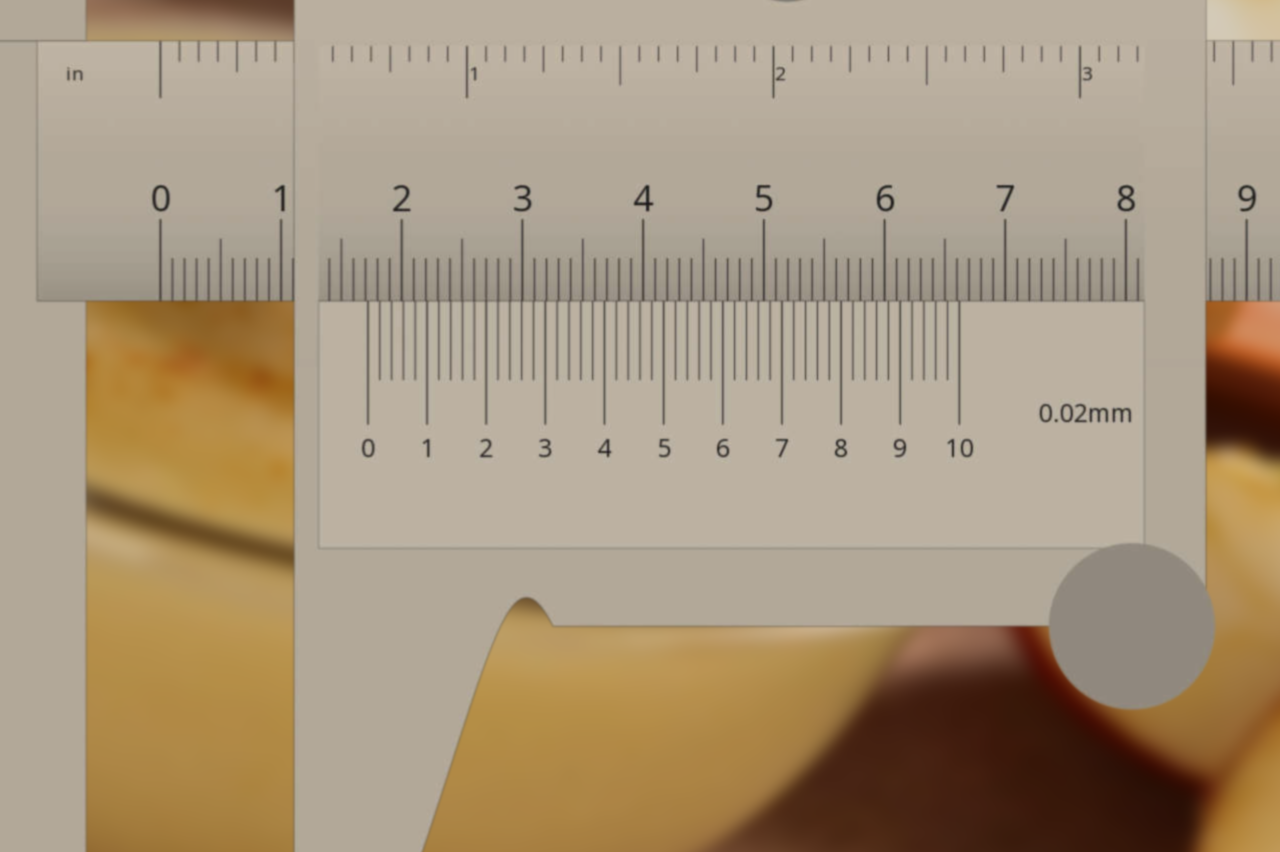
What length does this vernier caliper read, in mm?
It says 17.2 mm
